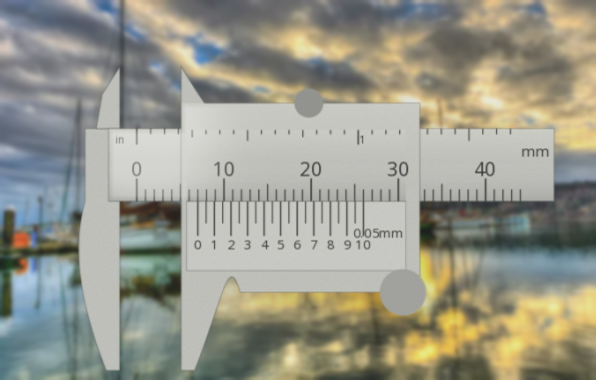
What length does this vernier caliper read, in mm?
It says 7.0 mm
